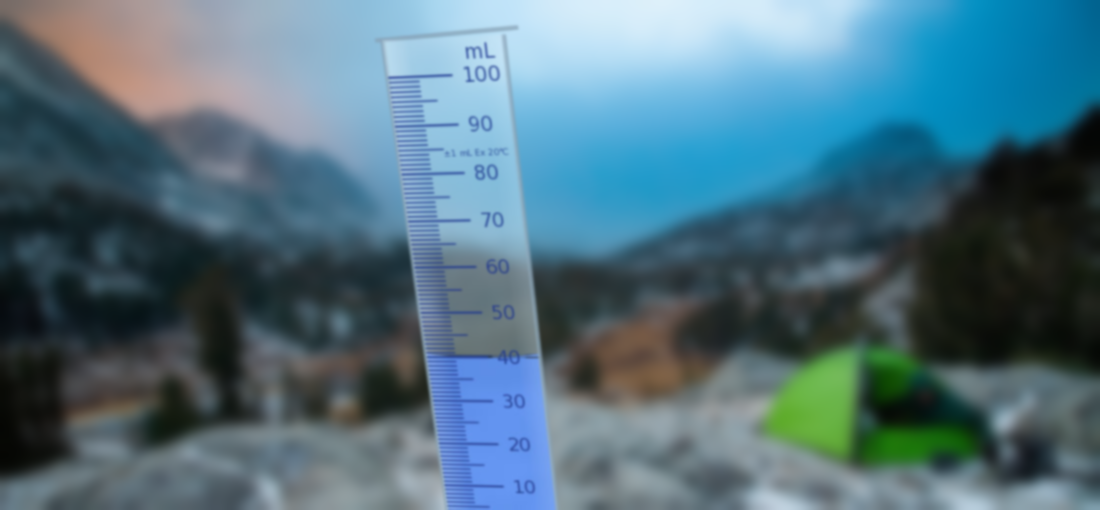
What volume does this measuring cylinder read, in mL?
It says 40 mL
